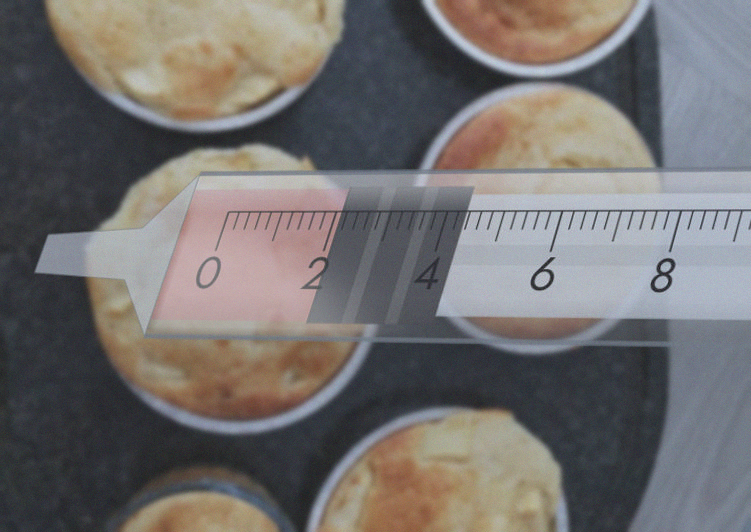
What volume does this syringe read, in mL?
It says 2.1 mL
